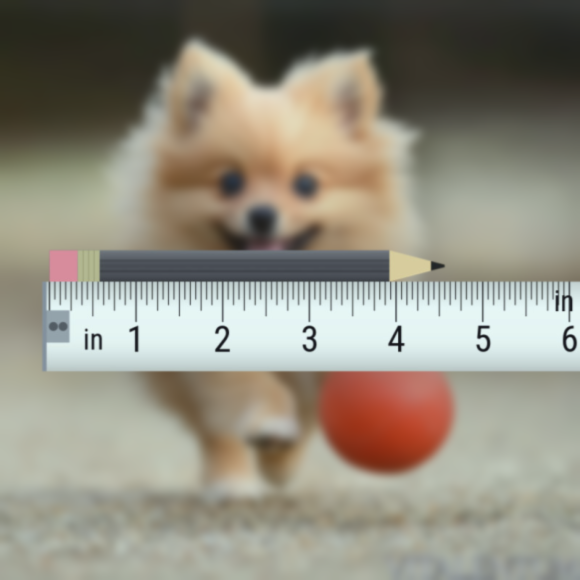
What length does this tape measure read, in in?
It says 4.5625 in
